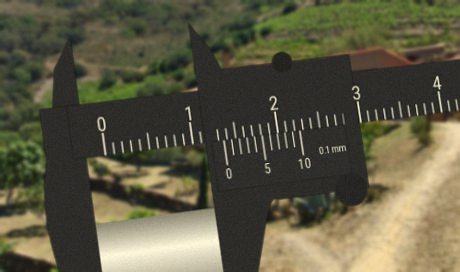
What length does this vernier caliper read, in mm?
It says 13.6 mm
